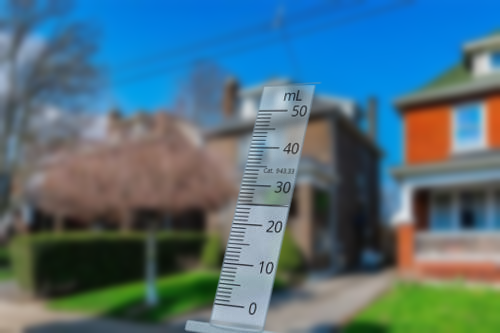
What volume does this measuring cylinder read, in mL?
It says 25 mL
